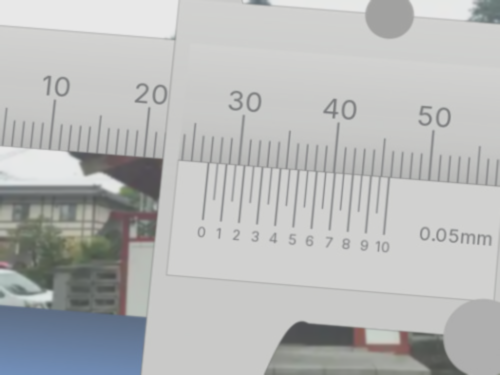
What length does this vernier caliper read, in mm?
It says 26.8 mm
